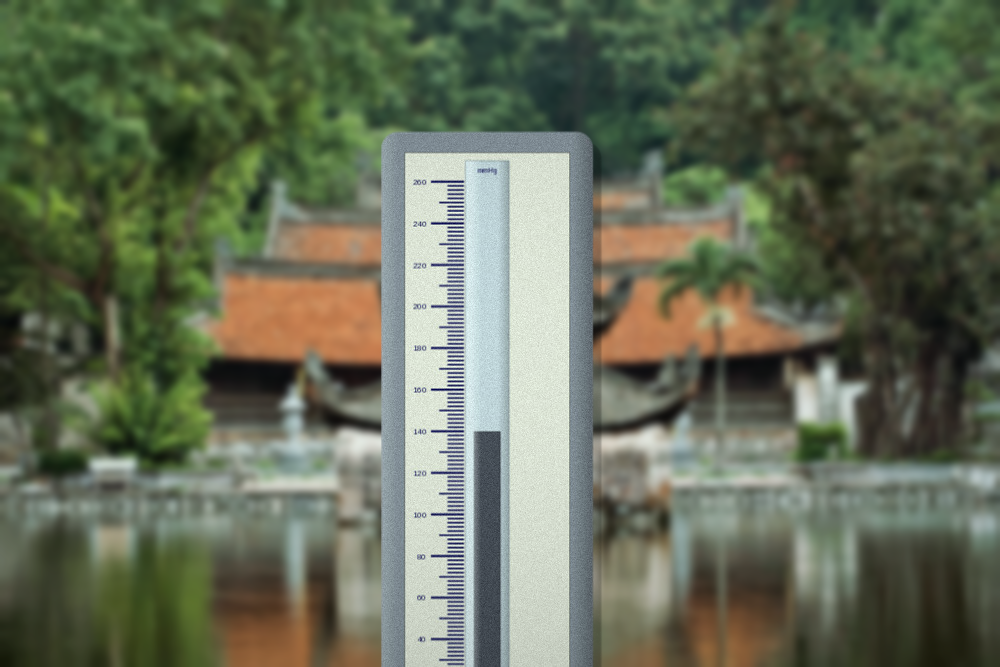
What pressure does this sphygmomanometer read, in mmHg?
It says 140 mmHg
